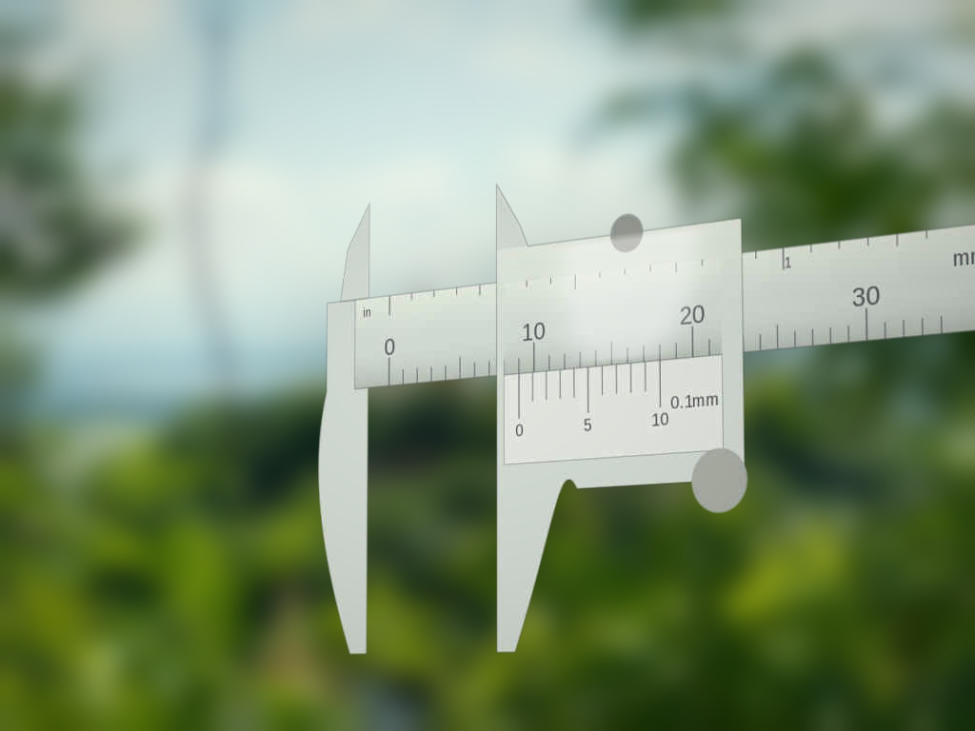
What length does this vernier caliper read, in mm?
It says 9.0 mm
